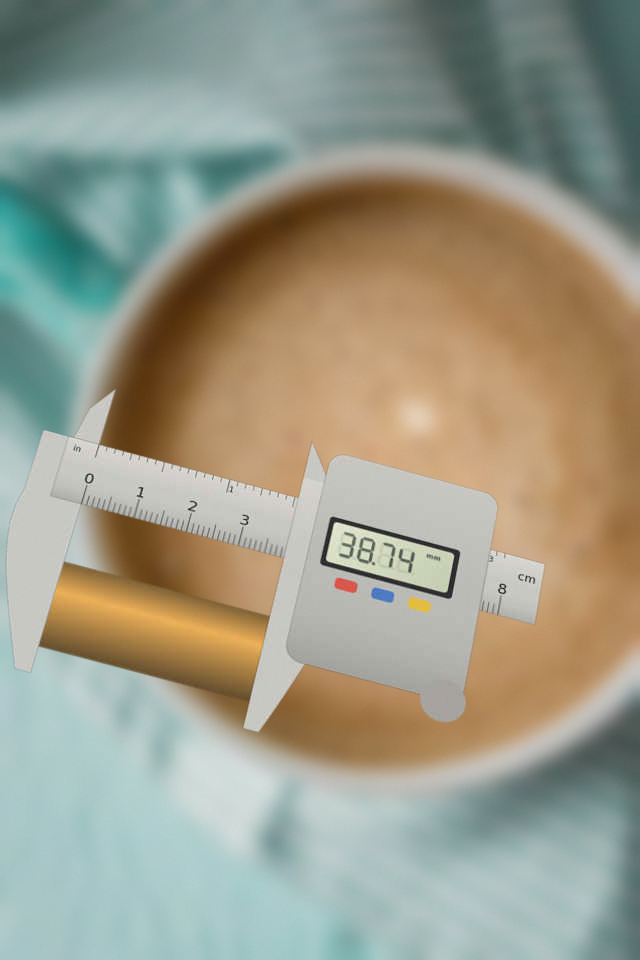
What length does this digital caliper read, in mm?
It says 38.74 mm
